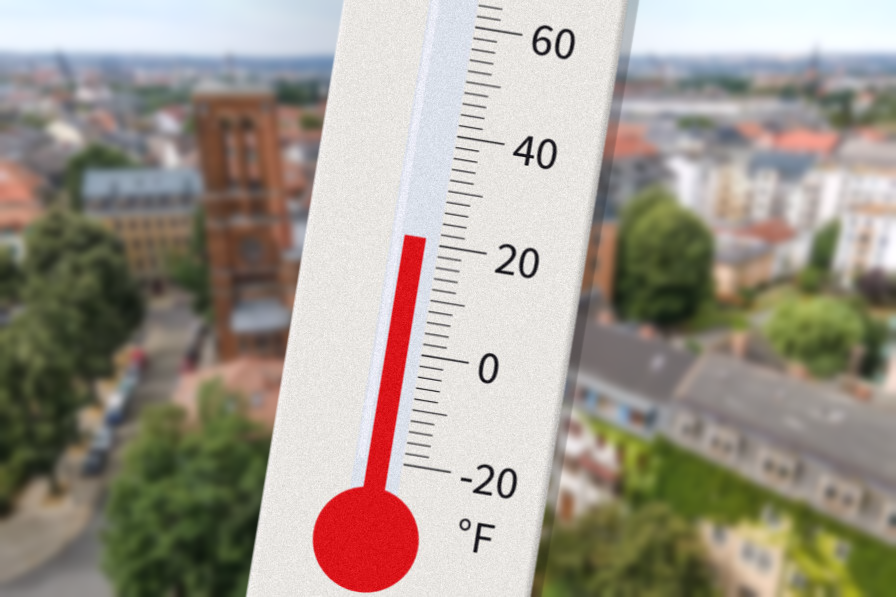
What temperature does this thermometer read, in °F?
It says 21 °F
